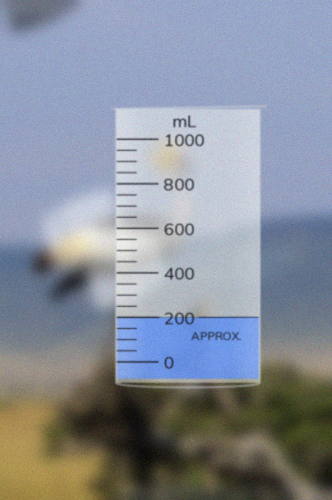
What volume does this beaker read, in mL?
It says 200 mL
